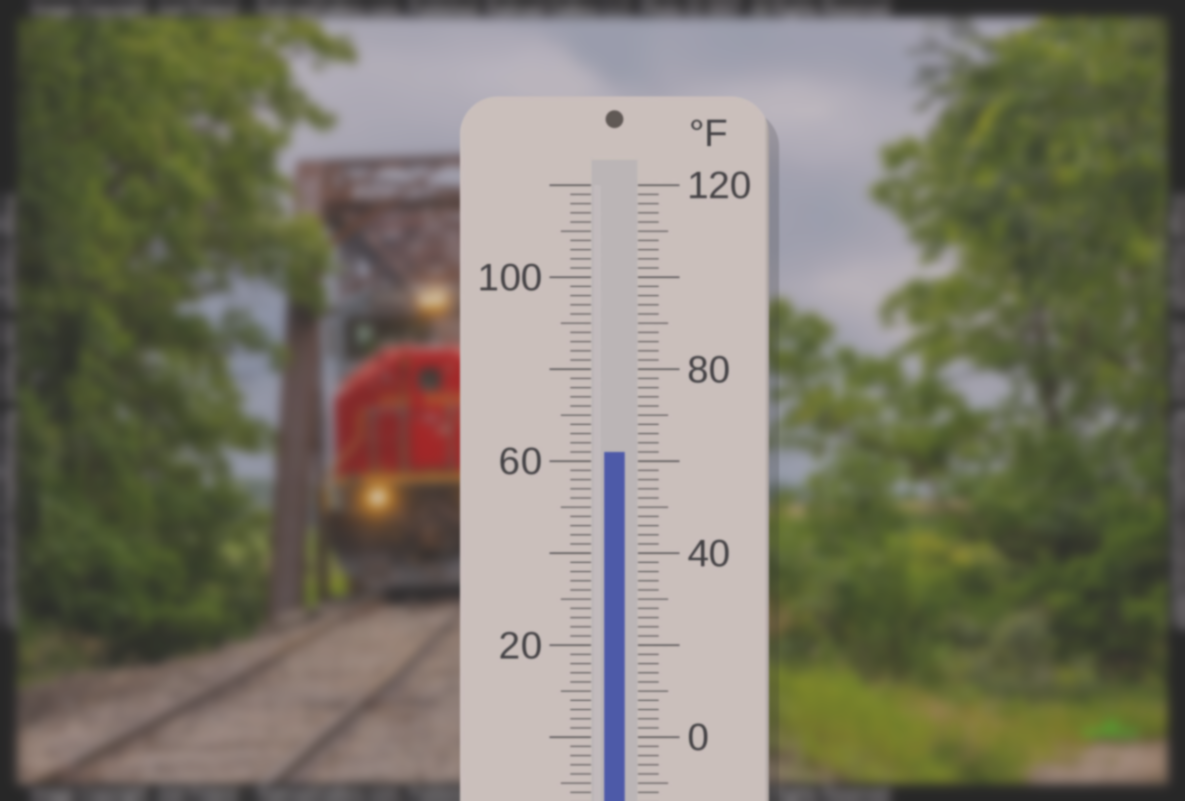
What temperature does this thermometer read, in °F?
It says 62 °F
